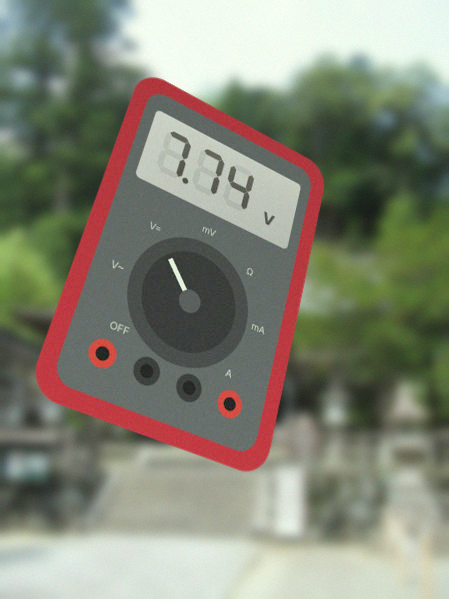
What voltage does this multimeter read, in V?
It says 7.74 V
